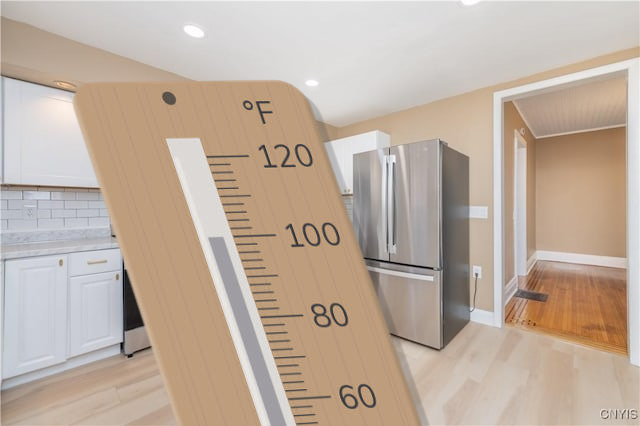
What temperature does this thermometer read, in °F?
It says 100 °F
